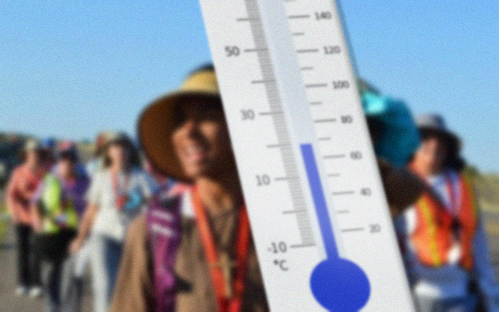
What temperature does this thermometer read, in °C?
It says 20 °C
